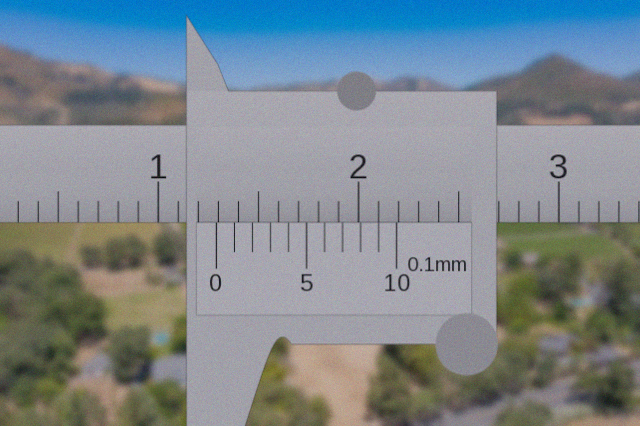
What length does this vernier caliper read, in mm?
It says 12.9 mm
